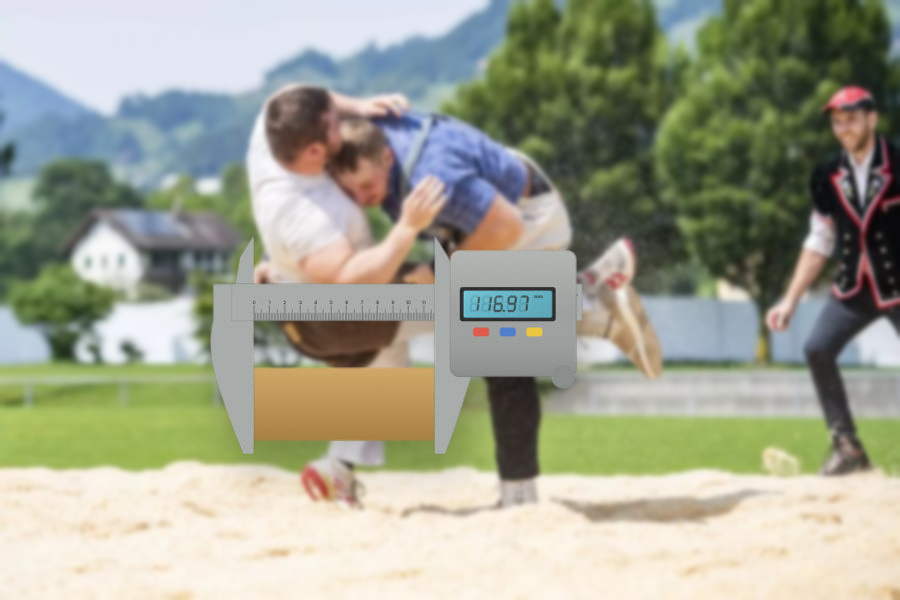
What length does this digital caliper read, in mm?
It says 116.97 mm
